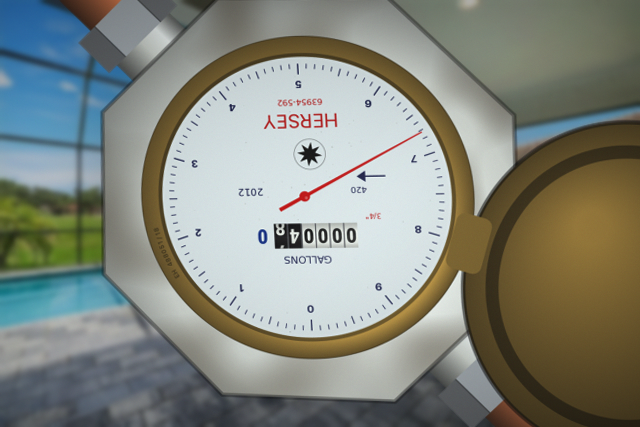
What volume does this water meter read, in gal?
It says 476.7 gal
